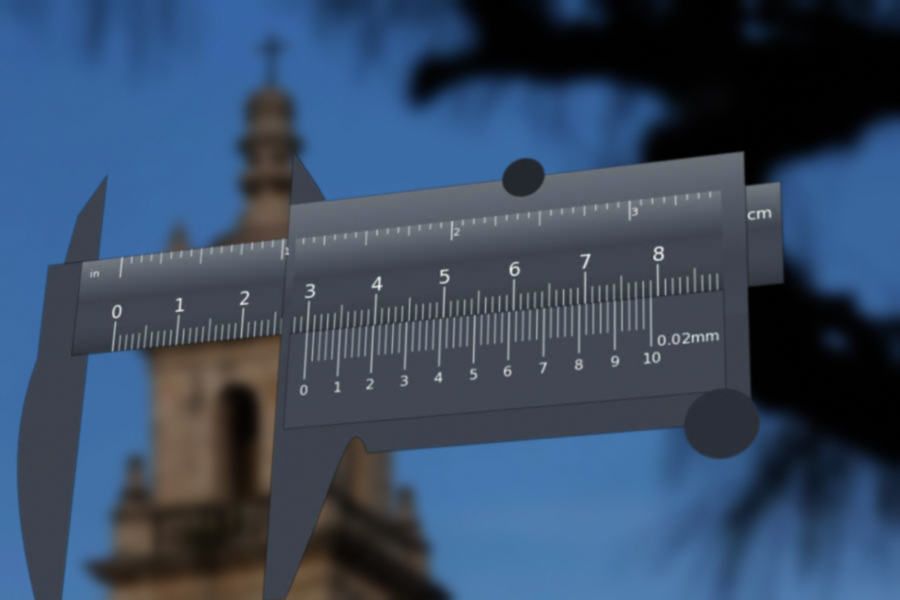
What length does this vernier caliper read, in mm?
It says 30.0 mm
